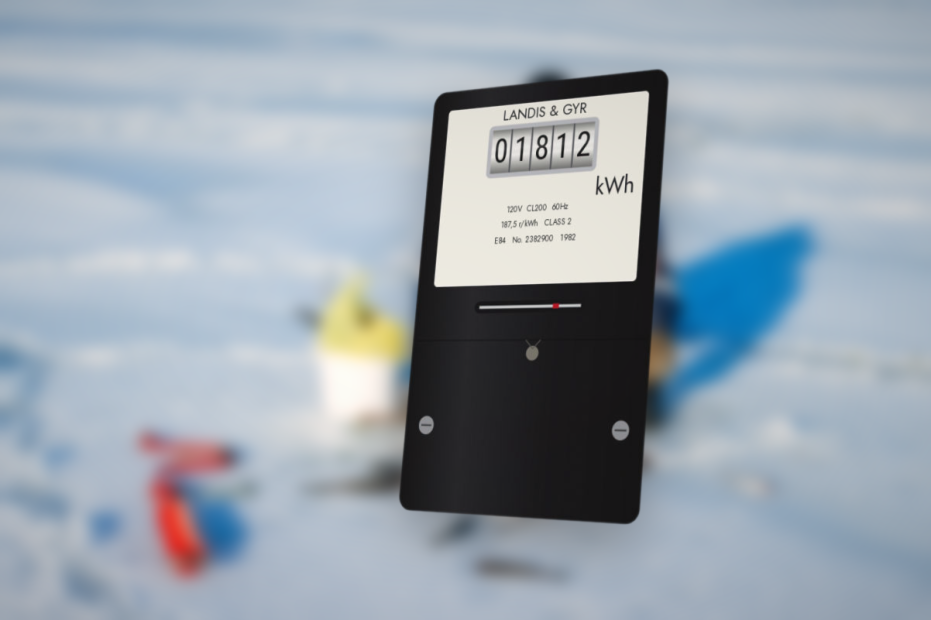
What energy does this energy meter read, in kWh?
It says 1812 kWh
